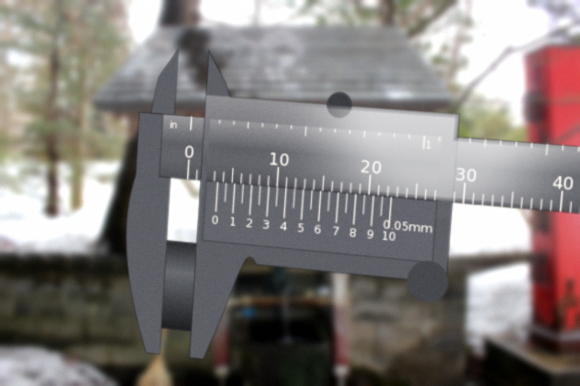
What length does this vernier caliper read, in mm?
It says 3.4 mm
